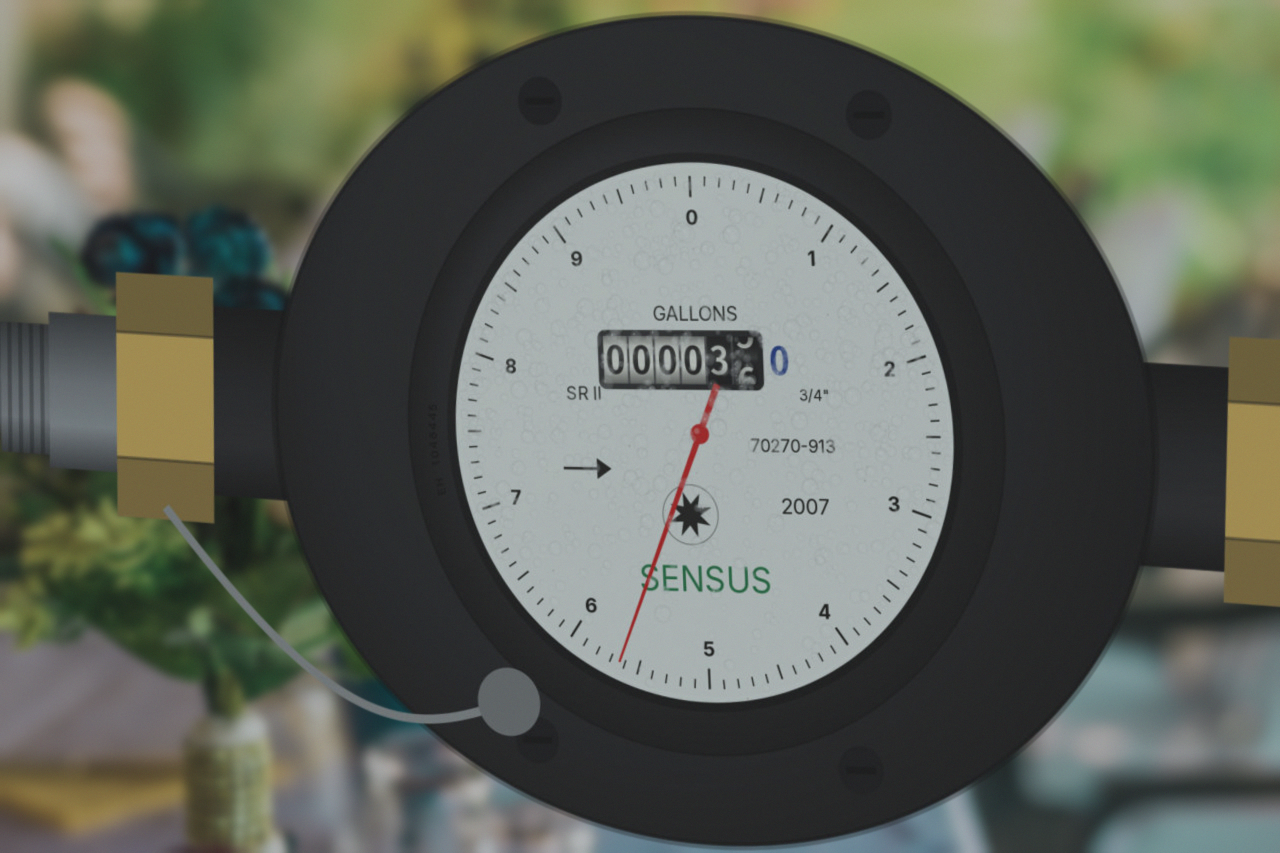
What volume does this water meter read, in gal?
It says 355.6 gal
